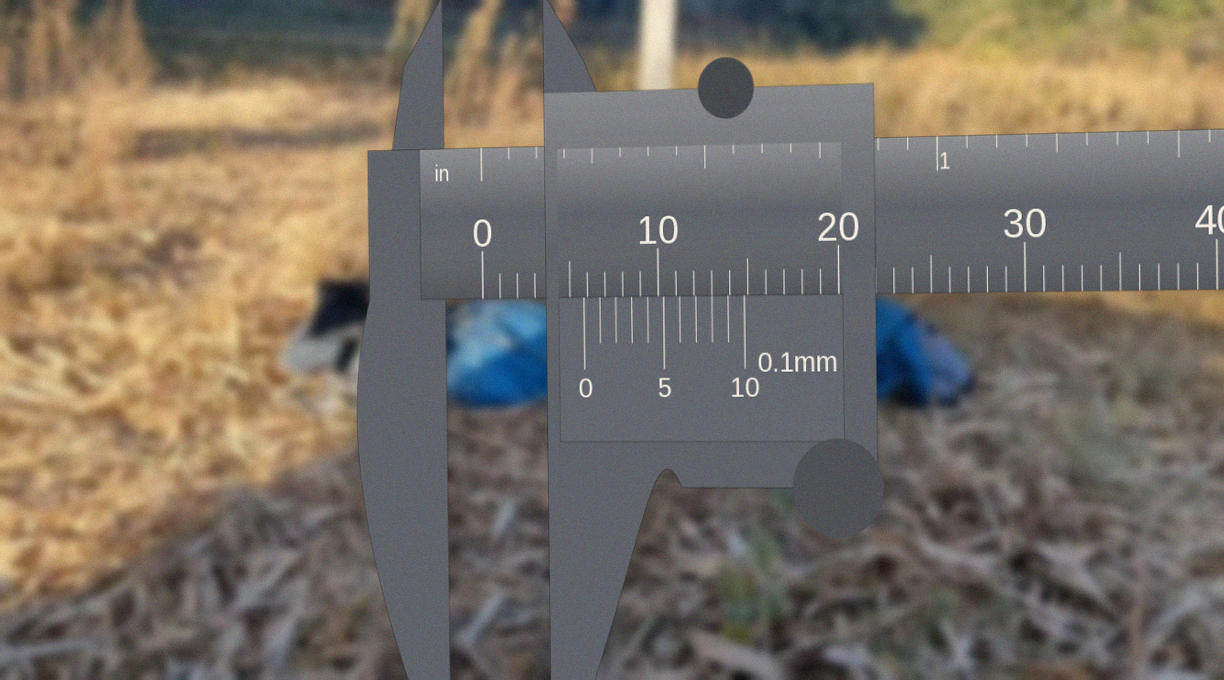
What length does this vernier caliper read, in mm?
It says 5.8 mm
